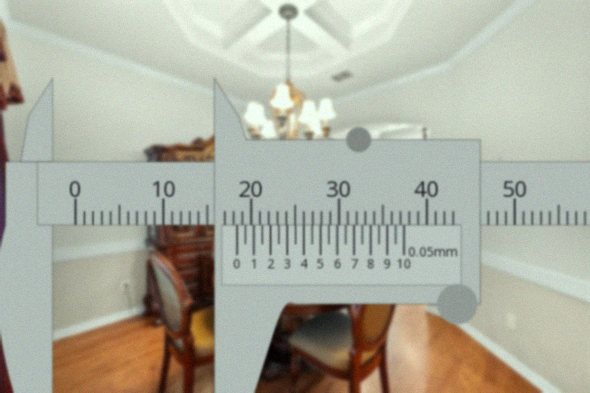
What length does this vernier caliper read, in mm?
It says 18.4 mm
